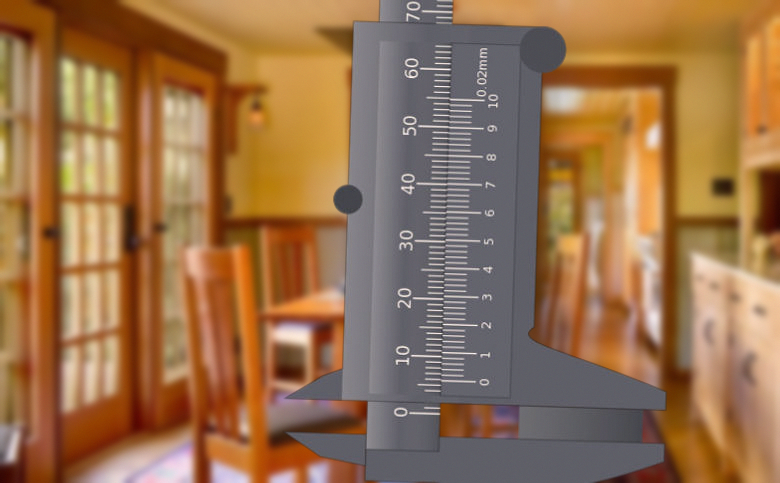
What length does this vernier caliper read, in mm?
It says 5.8 mm
